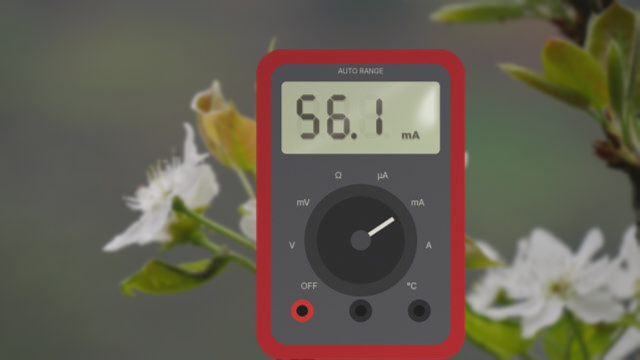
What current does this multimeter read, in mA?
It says 56.1 mA
